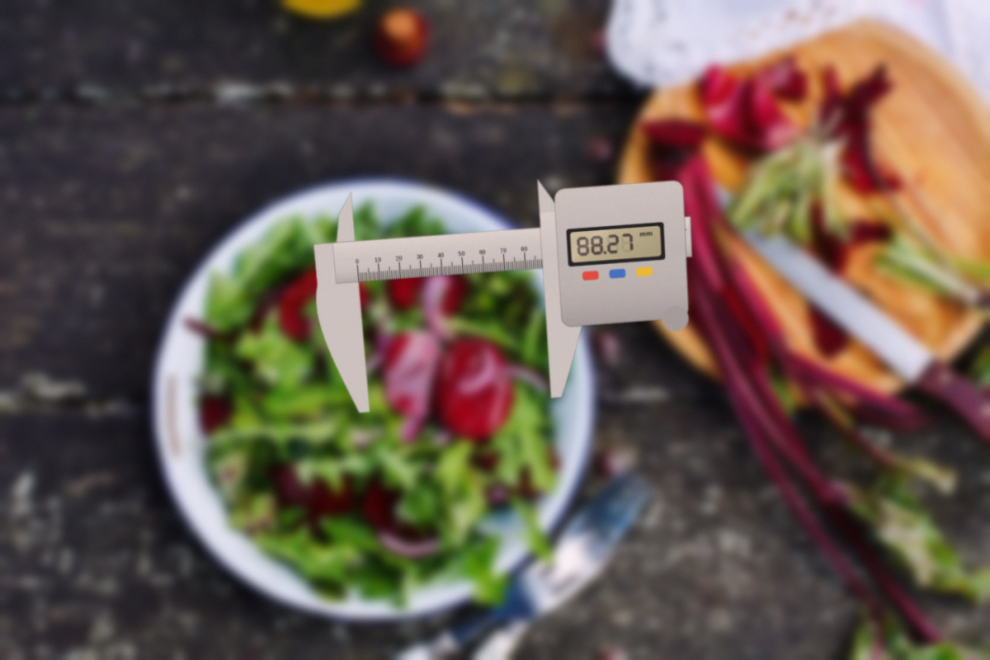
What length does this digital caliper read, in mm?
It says 88.27 mm
